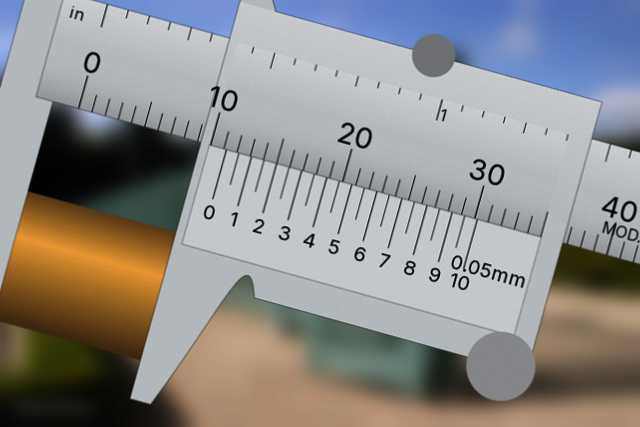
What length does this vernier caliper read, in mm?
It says 11.2 mm
